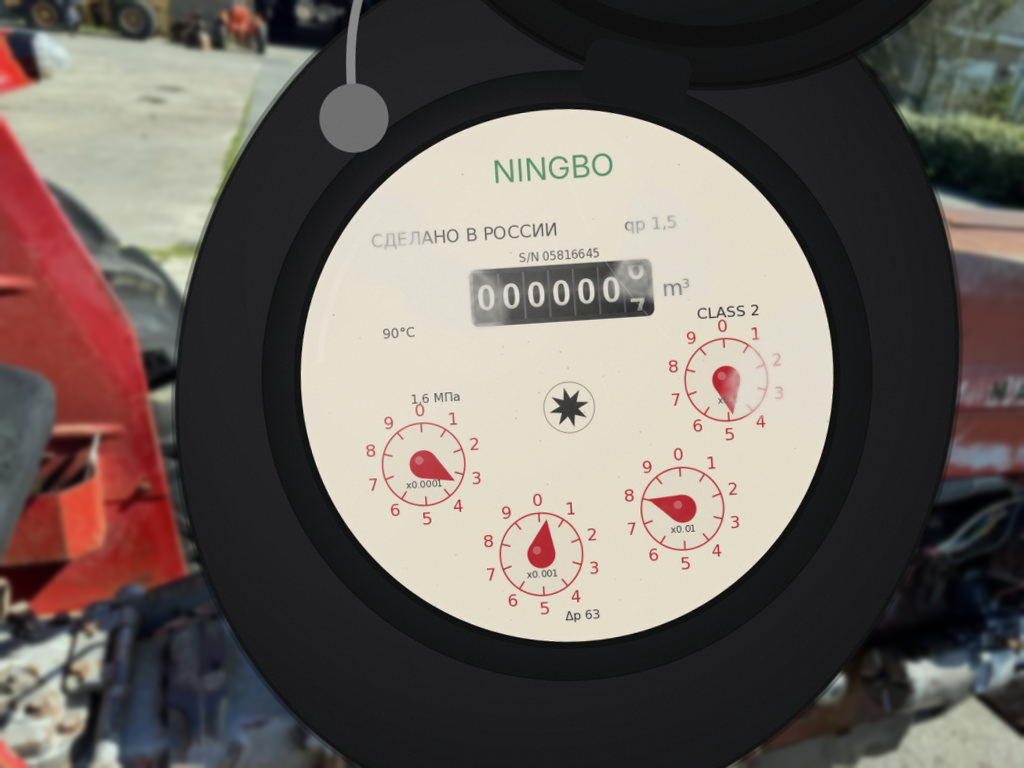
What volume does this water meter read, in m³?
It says 6.4803 m³
